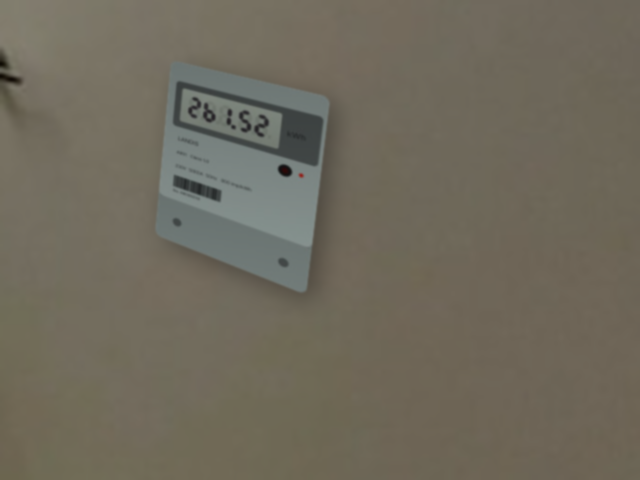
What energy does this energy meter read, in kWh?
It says 261.52 kWh
